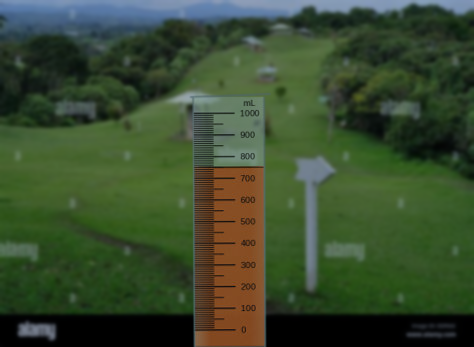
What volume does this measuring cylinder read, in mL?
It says 750 mL
